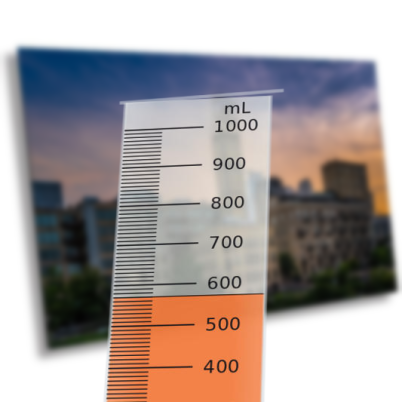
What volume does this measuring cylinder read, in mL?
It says 570 mL
